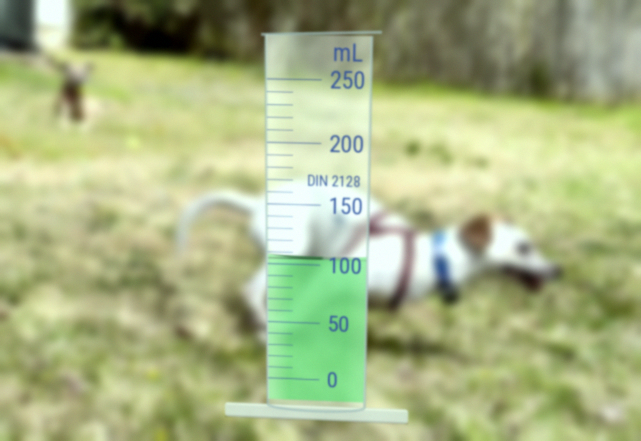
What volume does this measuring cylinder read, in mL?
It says 105 mL
